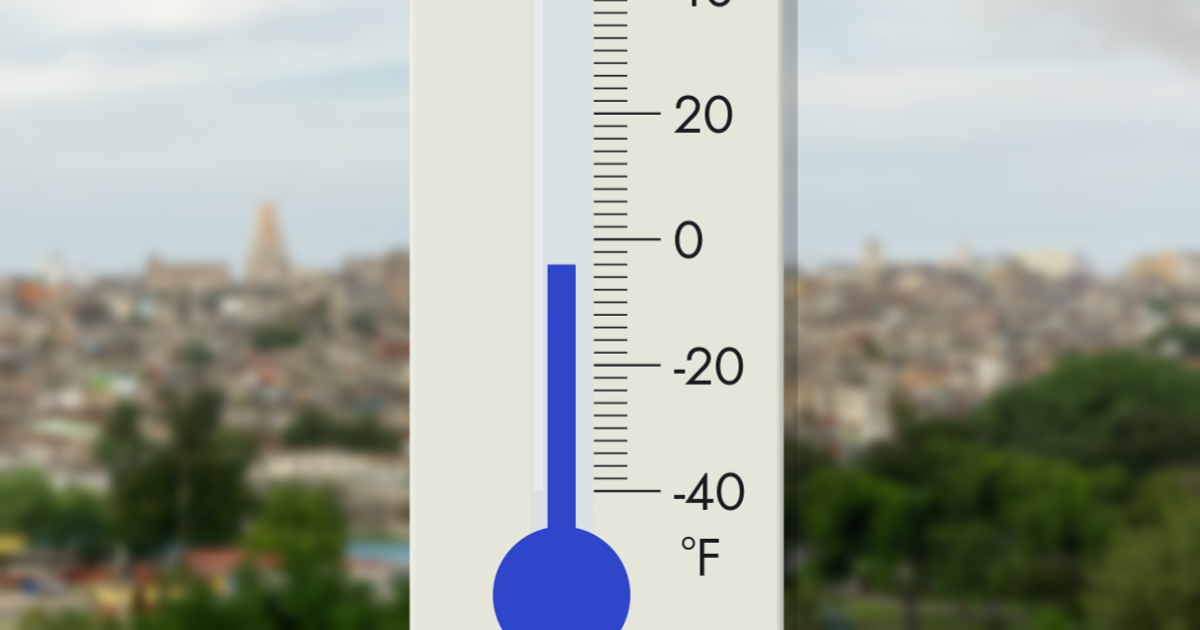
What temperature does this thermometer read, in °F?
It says -4 °F
